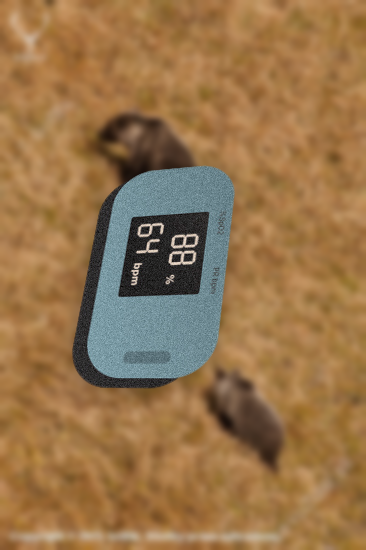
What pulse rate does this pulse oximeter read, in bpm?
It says 64 bpm
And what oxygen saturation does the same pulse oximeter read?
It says 88 %
